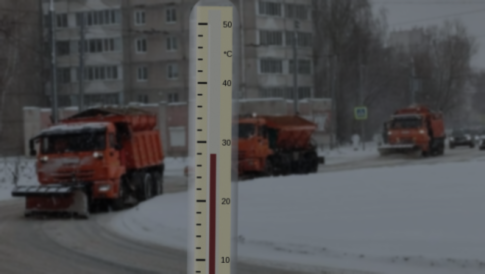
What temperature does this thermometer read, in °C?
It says 28 °C
